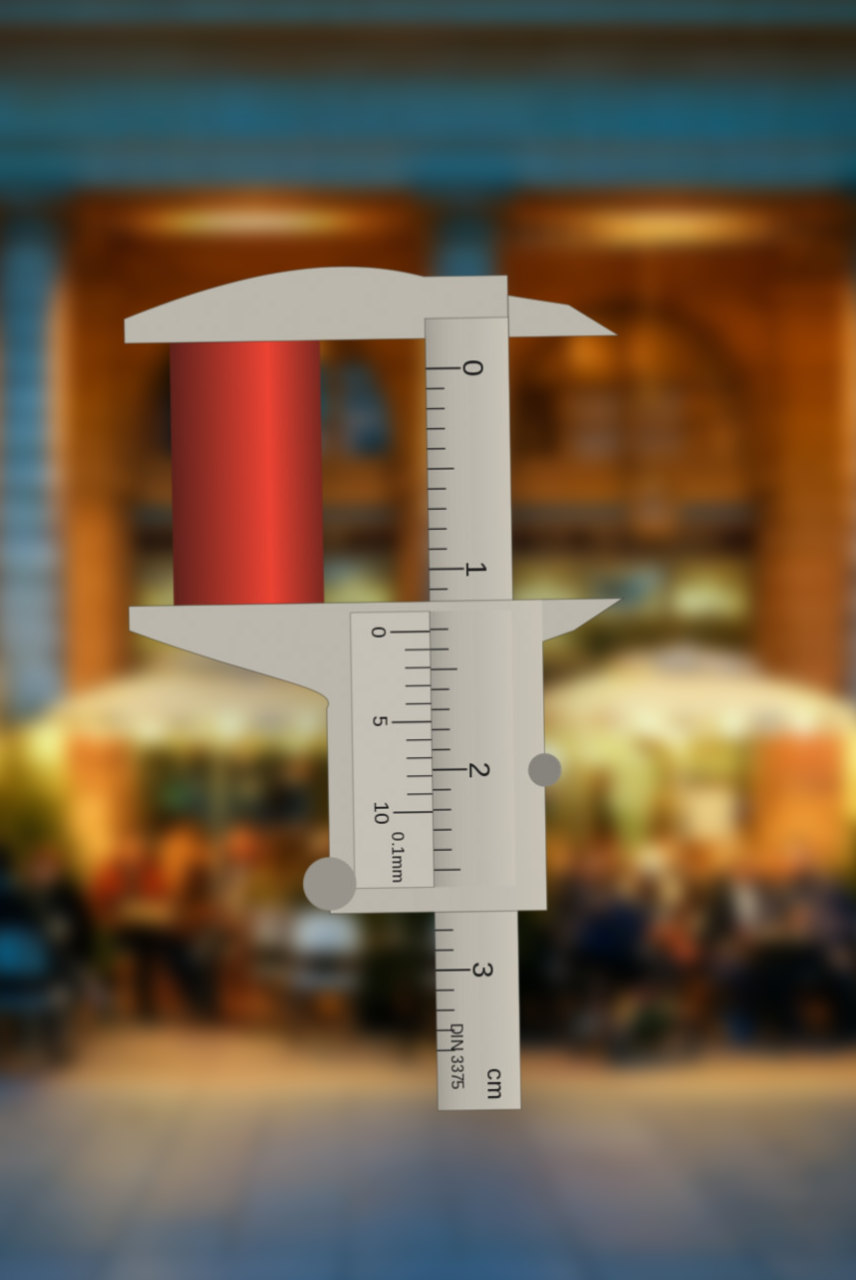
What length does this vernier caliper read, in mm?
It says 13.1 mm
